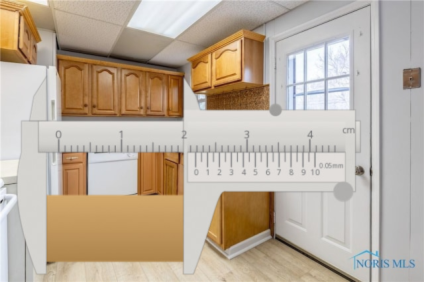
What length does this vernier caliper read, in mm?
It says 21.8 mm
